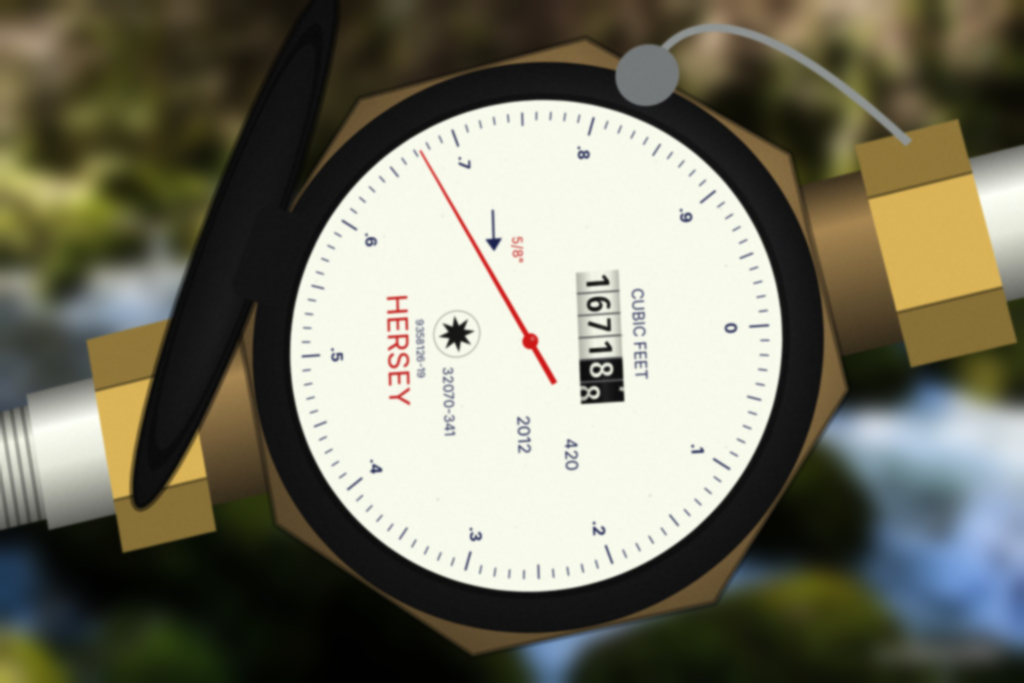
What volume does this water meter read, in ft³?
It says 167187.67 ft³
